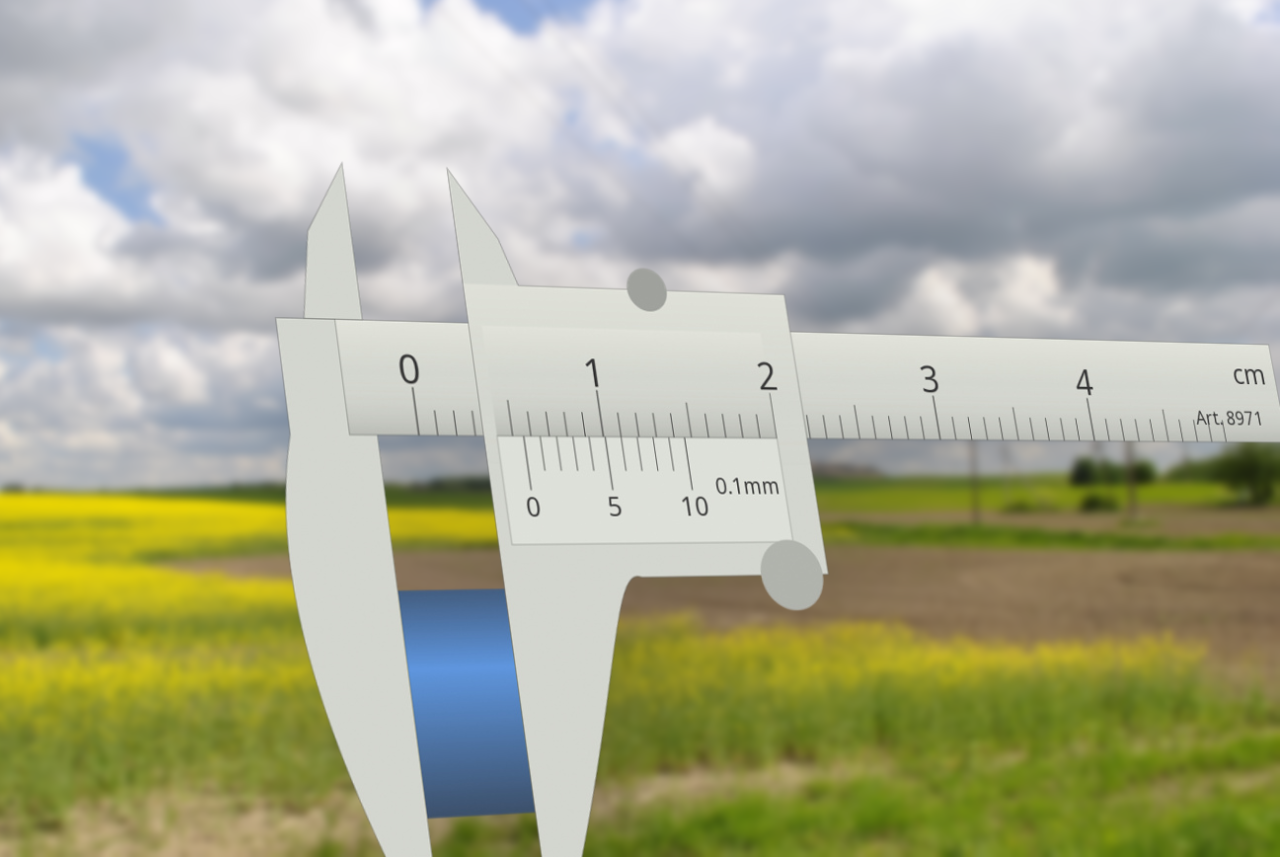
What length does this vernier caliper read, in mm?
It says 5.6 mm
